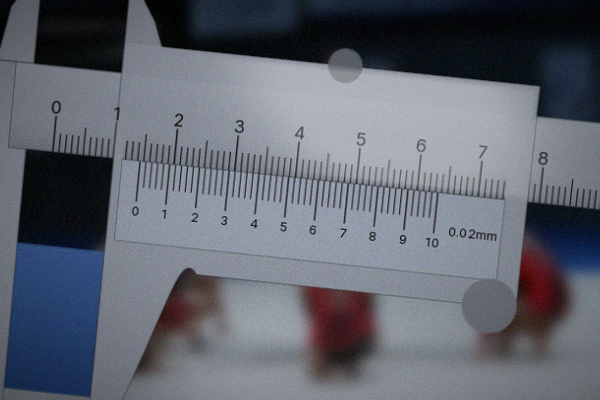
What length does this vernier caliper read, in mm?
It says 14.4 mm
